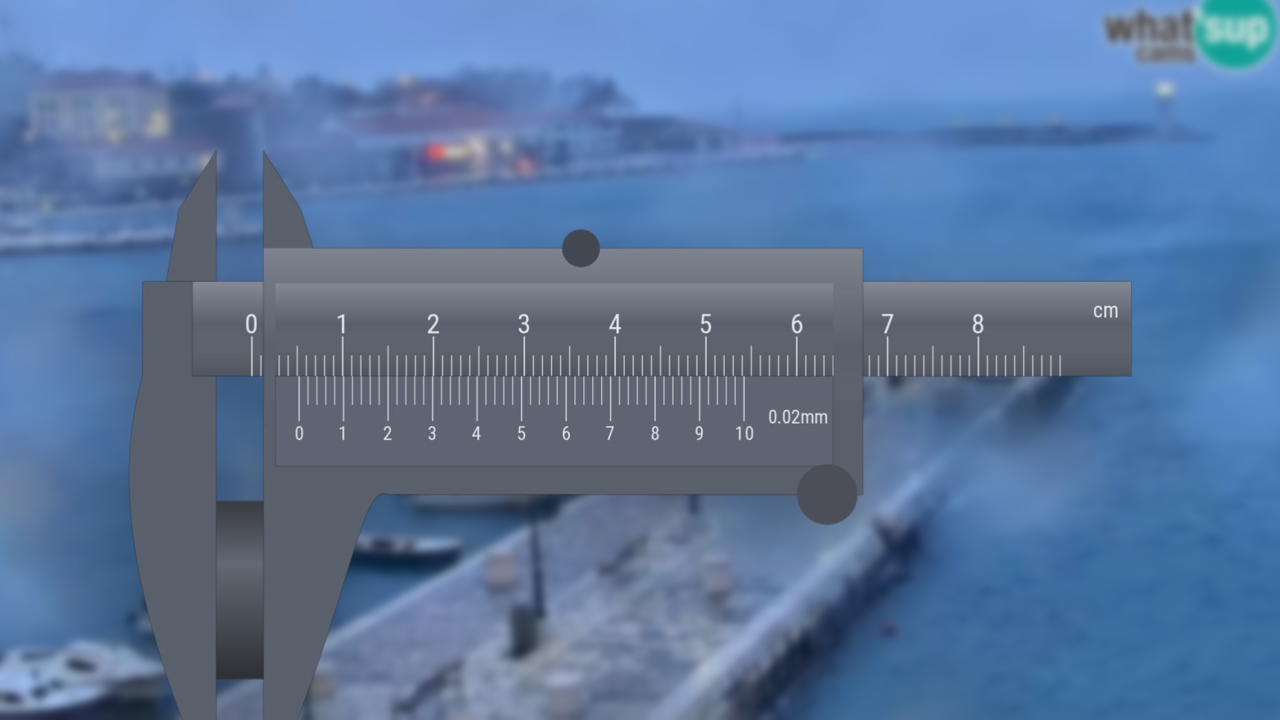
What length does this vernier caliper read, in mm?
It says 5.2 mm
